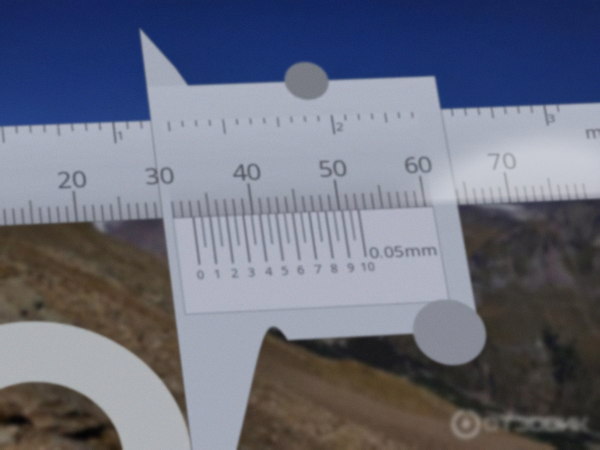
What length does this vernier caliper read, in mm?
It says 33.2 mm
